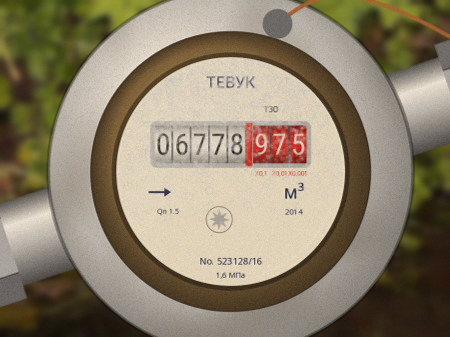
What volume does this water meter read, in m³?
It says 6778.975 m³
